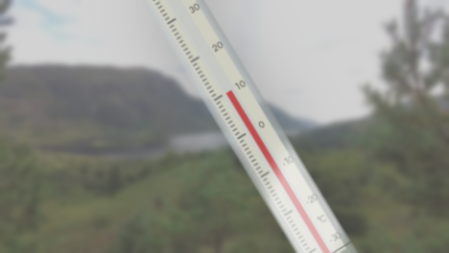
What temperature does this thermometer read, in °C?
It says 10 °C
